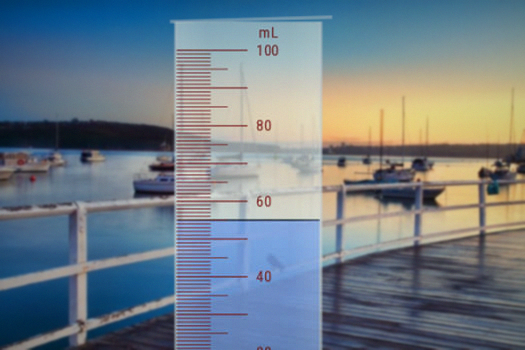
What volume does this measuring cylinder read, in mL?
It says 55 mL
